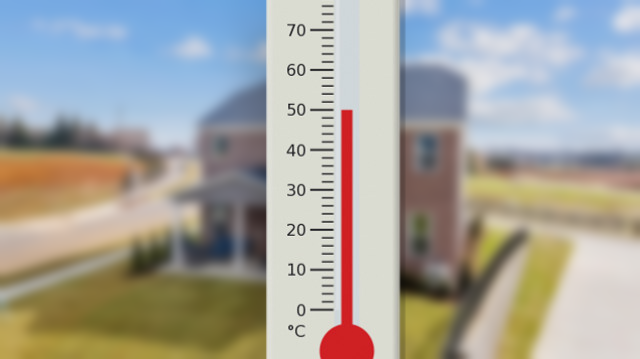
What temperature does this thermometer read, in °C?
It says 50 °C
